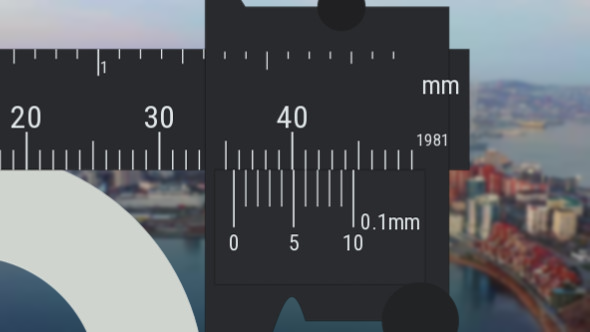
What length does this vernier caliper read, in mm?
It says 35.6 mm
